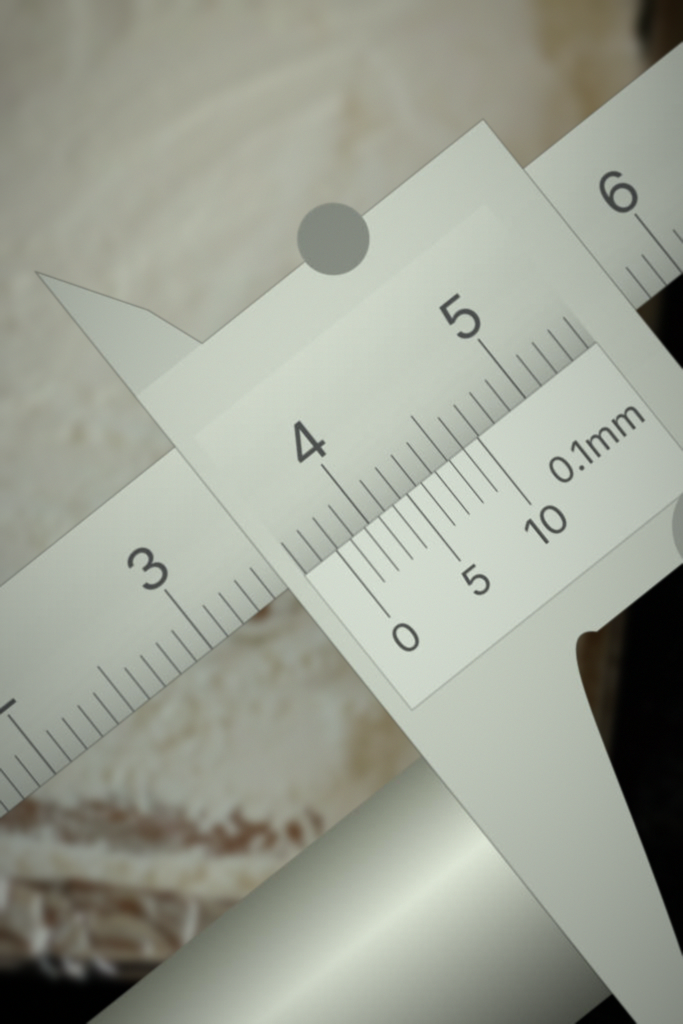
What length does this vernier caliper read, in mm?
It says 37.9 mm
